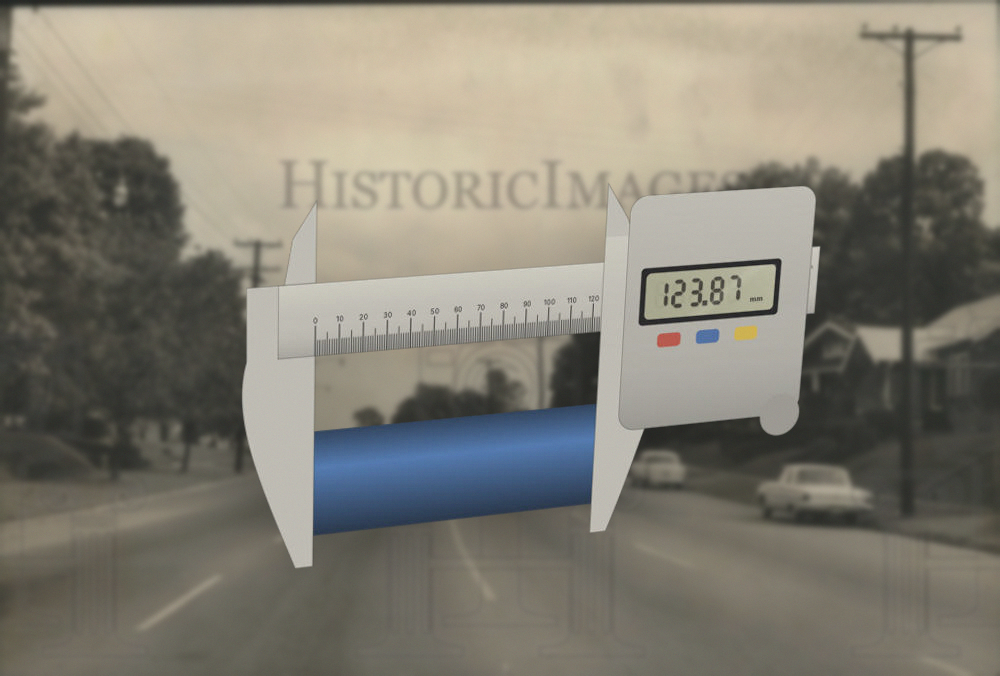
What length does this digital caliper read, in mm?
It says 123.87 mm
